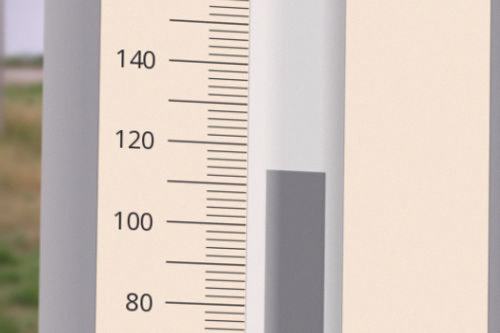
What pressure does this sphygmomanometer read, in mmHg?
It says 114 mmHg
